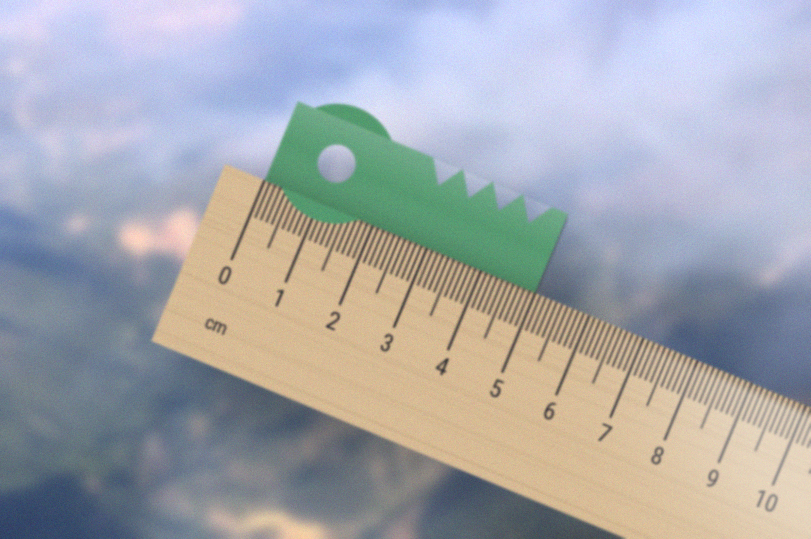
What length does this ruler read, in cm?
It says 5 cm
